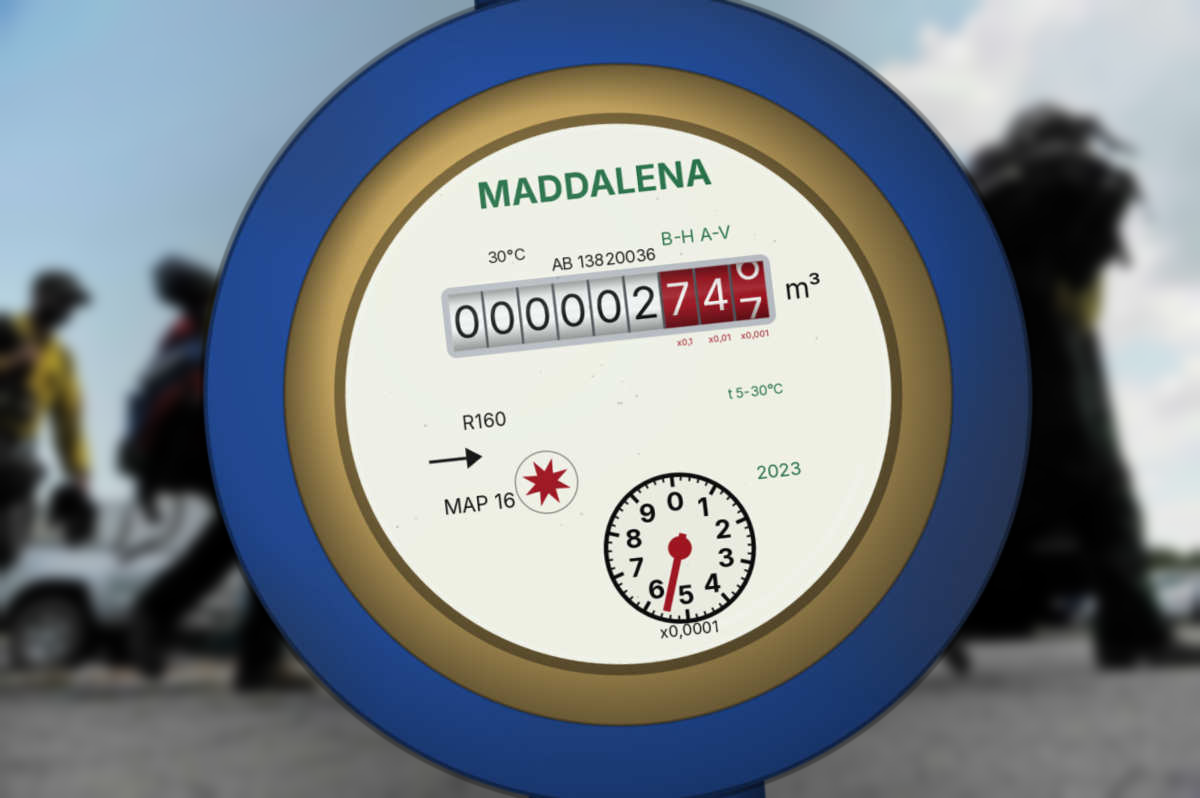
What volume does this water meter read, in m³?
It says 2.7465 m³
